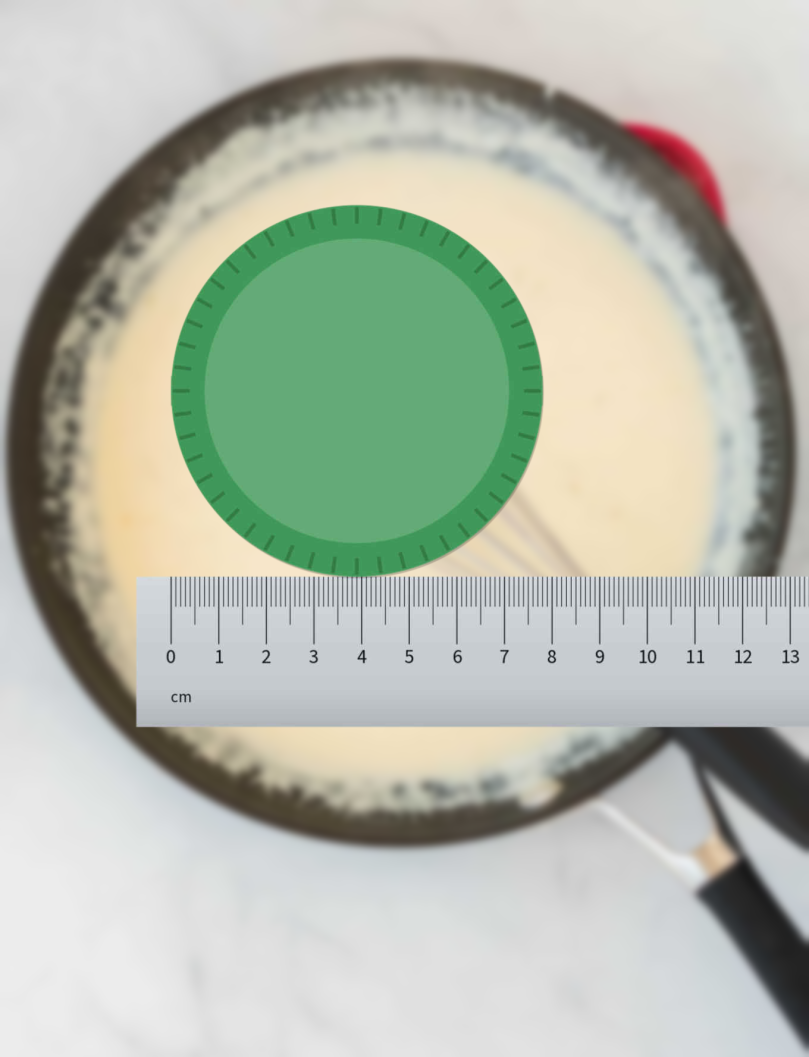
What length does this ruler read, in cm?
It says 7.8 cm
